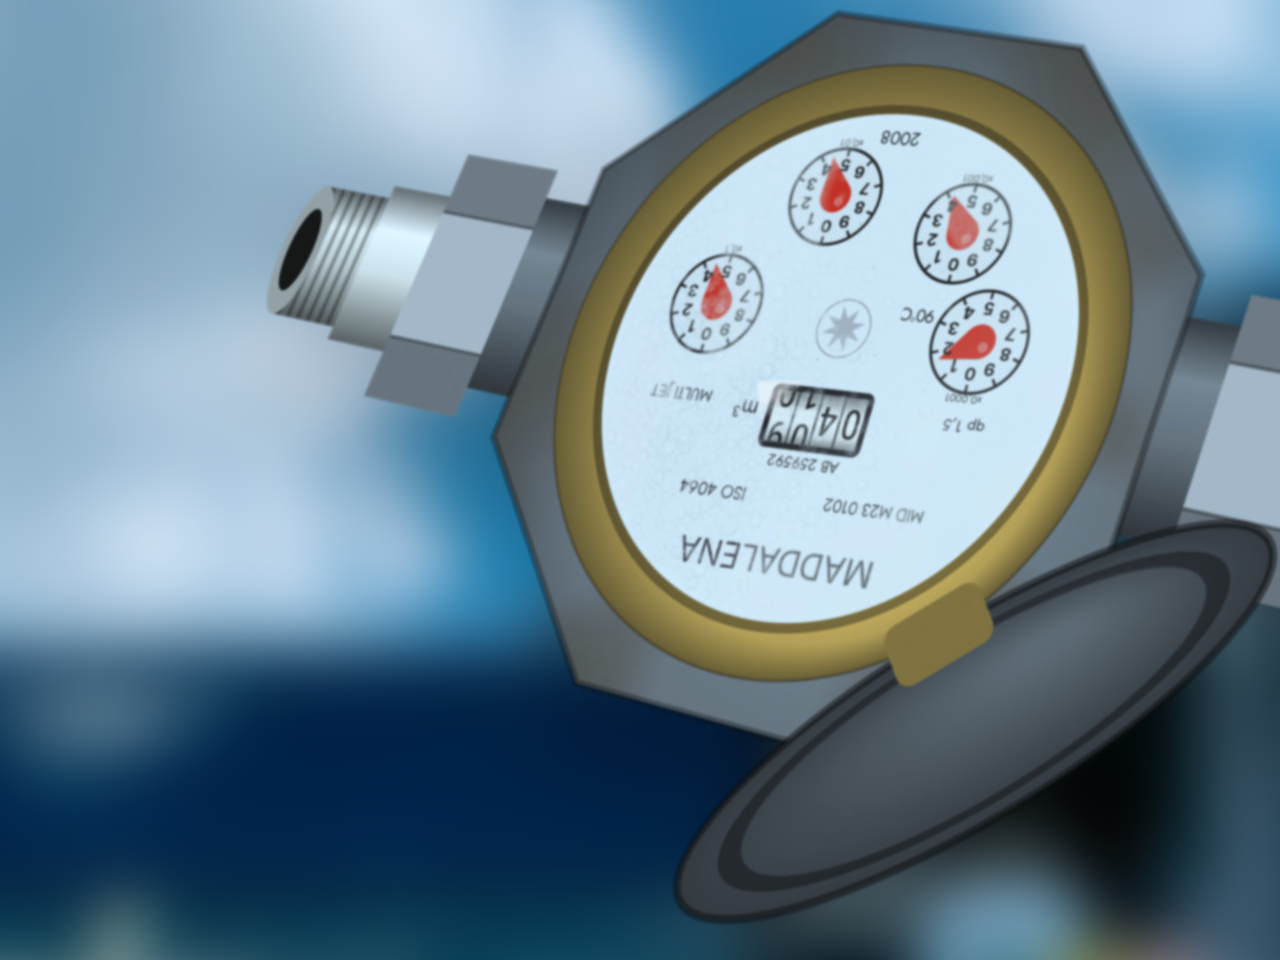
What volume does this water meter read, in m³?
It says 409.4441 m³
